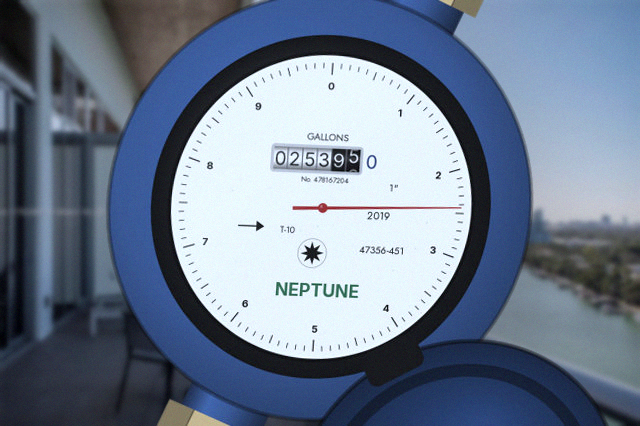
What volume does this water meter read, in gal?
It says 253952.4 gal
